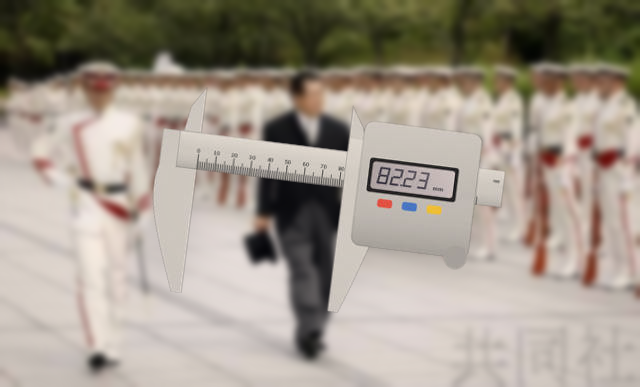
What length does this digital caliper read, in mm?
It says 82.23 mm
